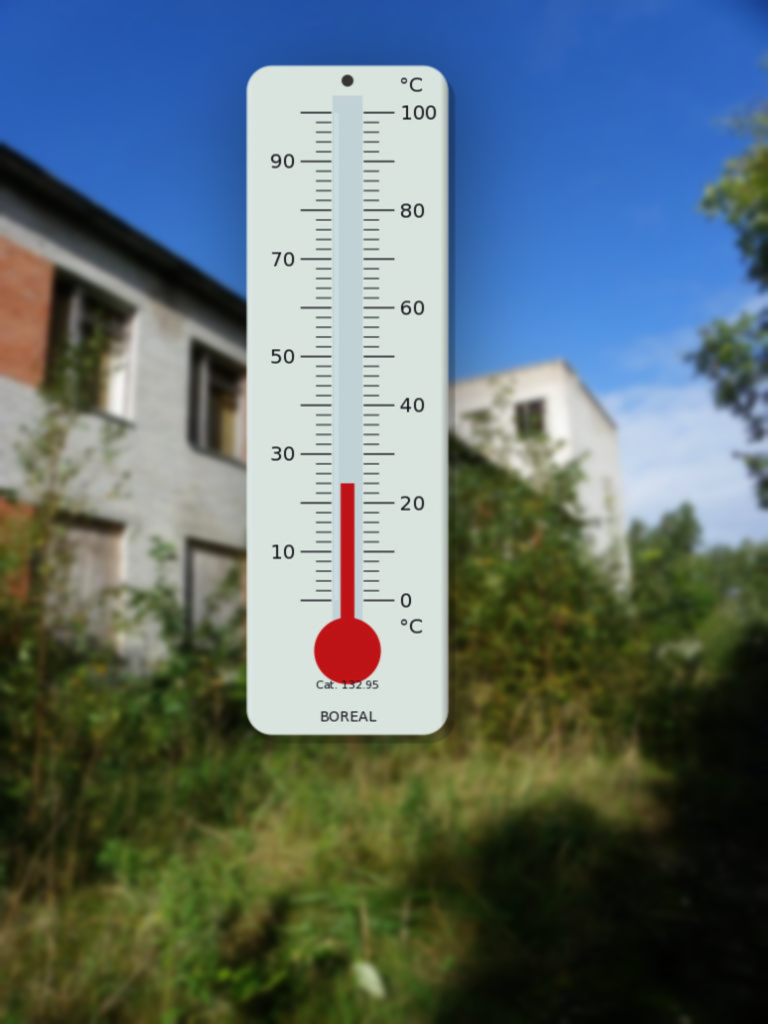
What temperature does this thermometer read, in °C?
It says 24 °C
